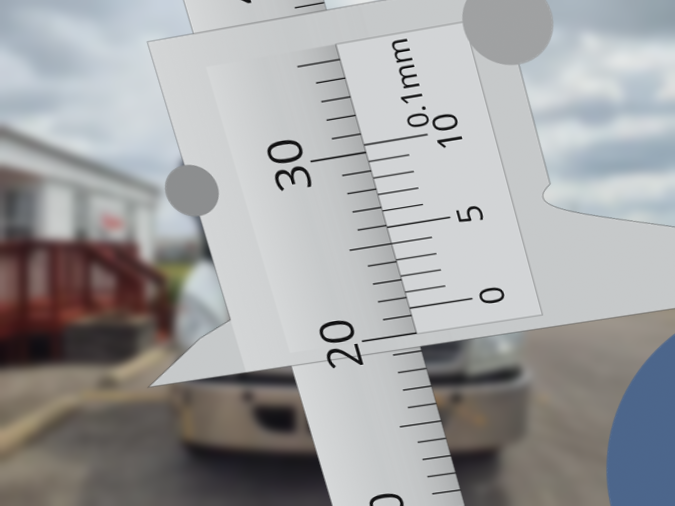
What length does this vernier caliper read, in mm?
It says 21.4 mm
